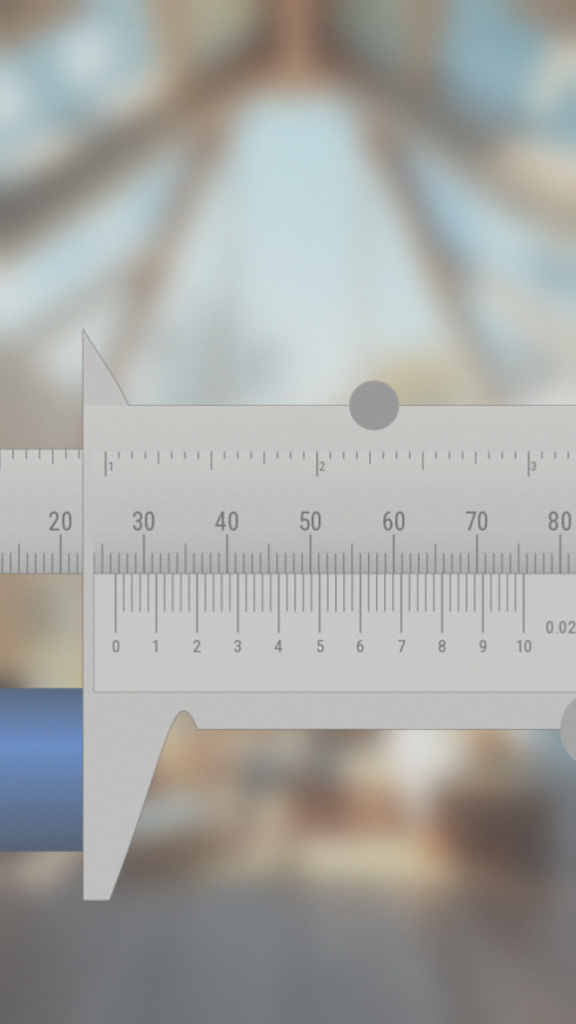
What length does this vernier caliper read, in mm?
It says 26.6 mm
